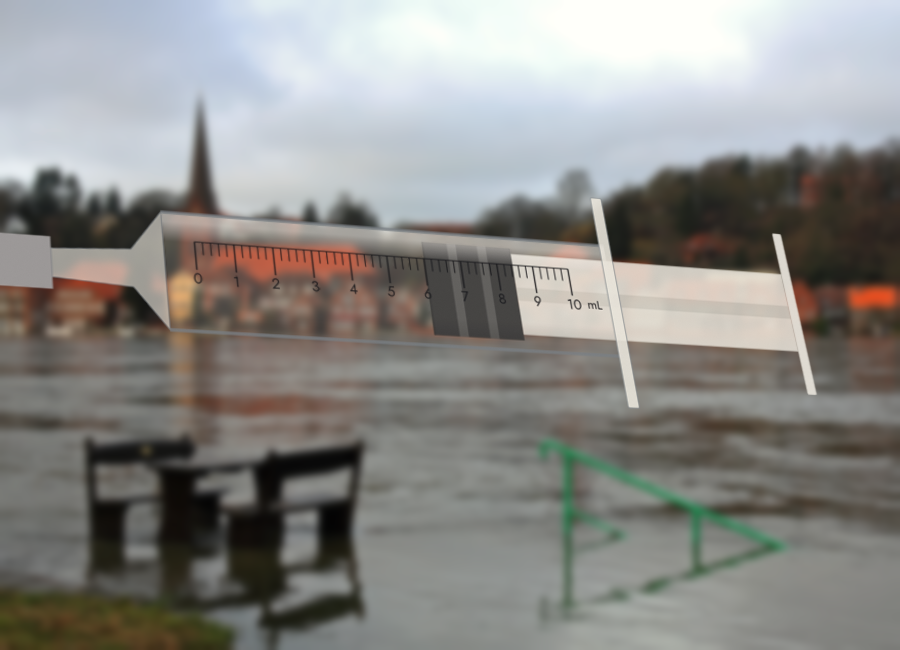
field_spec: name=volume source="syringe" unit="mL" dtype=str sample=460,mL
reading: 6,mL
